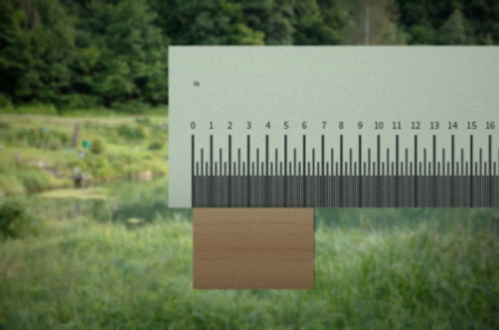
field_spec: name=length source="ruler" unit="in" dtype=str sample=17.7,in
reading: 6.5,in
